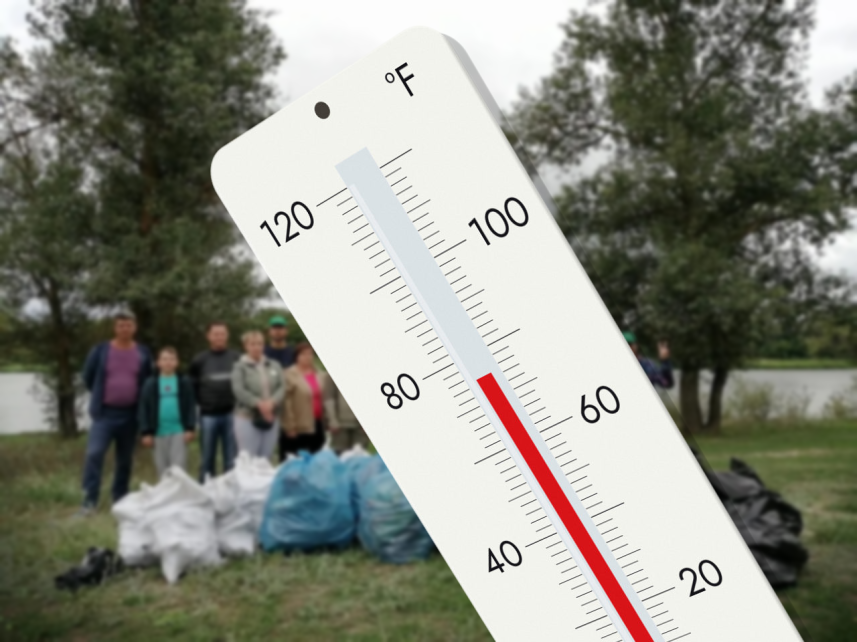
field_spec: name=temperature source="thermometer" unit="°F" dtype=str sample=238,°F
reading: 75,°F
